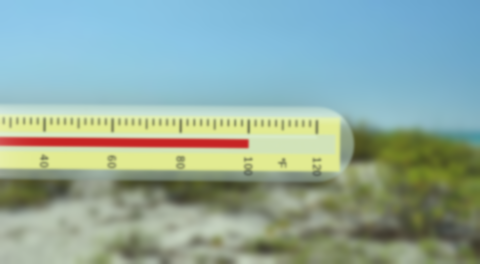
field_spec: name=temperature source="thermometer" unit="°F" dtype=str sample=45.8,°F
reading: 100,°F
